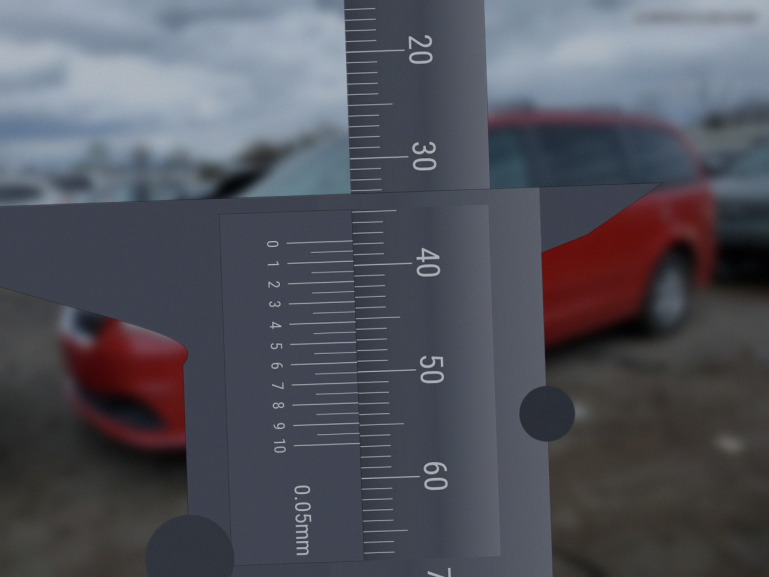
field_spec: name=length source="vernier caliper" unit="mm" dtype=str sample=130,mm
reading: 37.7,mm
